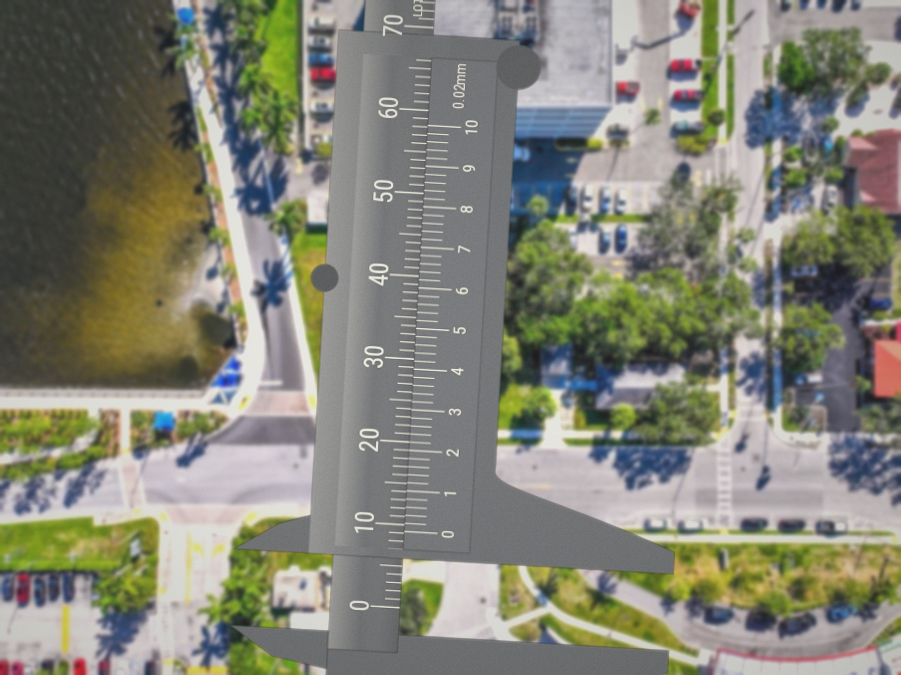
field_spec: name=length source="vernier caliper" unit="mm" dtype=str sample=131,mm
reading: 9.2,mm
